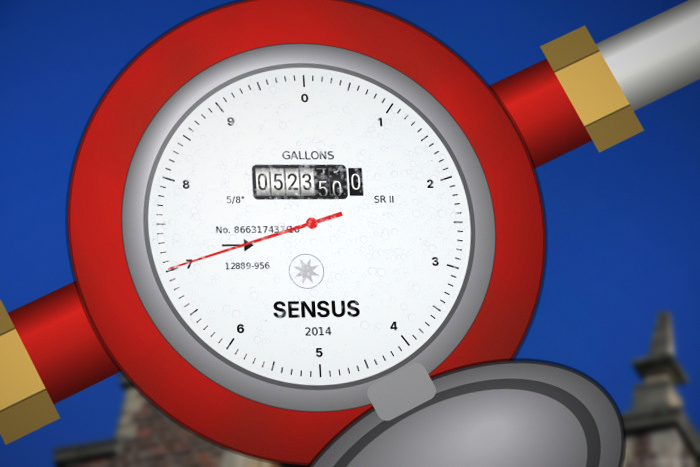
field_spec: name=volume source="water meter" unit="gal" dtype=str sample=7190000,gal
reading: 523497.0,gal
